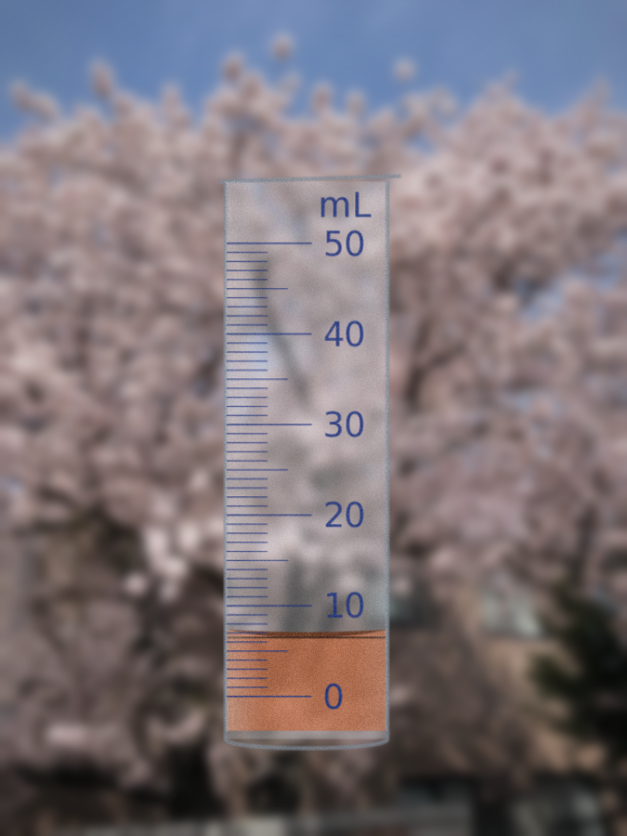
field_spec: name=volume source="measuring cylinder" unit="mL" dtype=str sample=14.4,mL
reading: 6.5,mL
